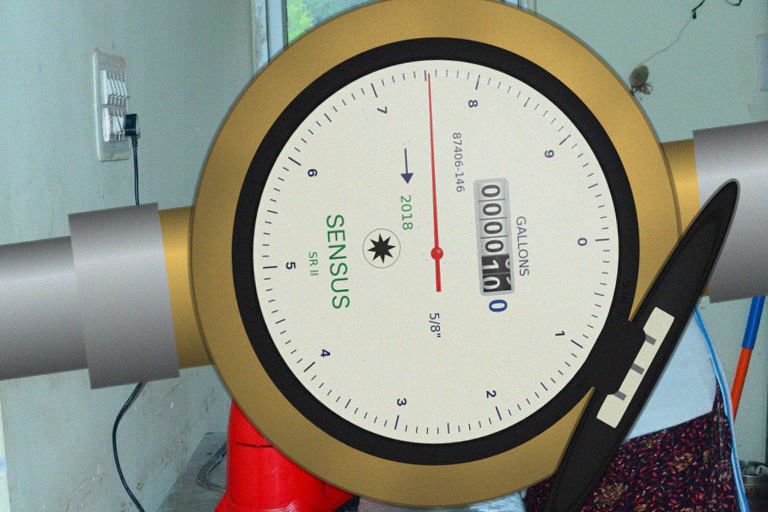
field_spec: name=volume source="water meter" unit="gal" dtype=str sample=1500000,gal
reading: 97.5,gal
